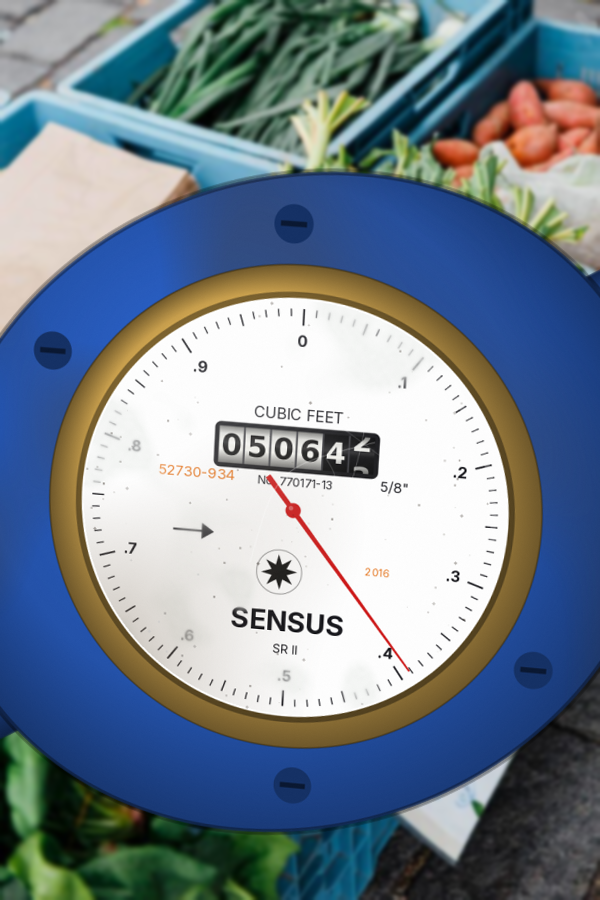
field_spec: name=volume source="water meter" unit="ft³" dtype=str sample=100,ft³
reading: 50642.39,ft³
